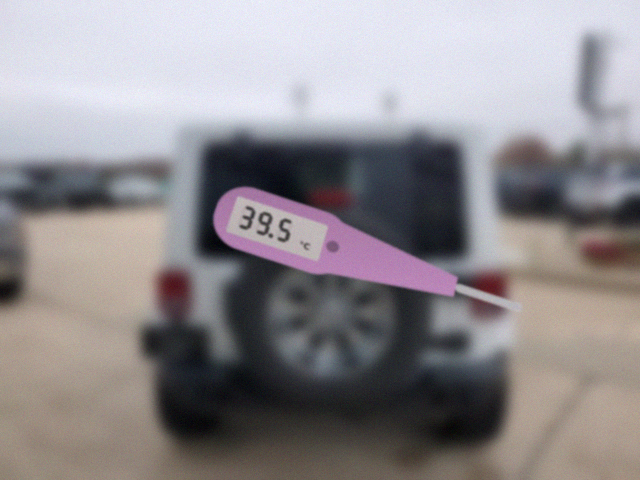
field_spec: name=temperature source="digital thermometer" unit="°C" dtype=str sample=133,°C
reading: 39.5,°C
